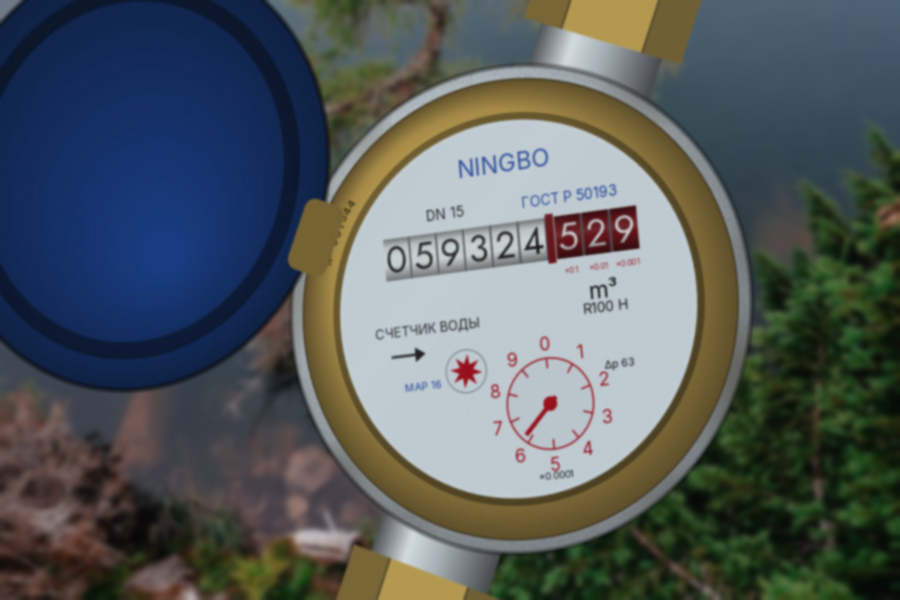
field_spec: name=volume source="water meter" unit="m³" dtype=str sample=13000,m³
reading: 59324.5296,m³
